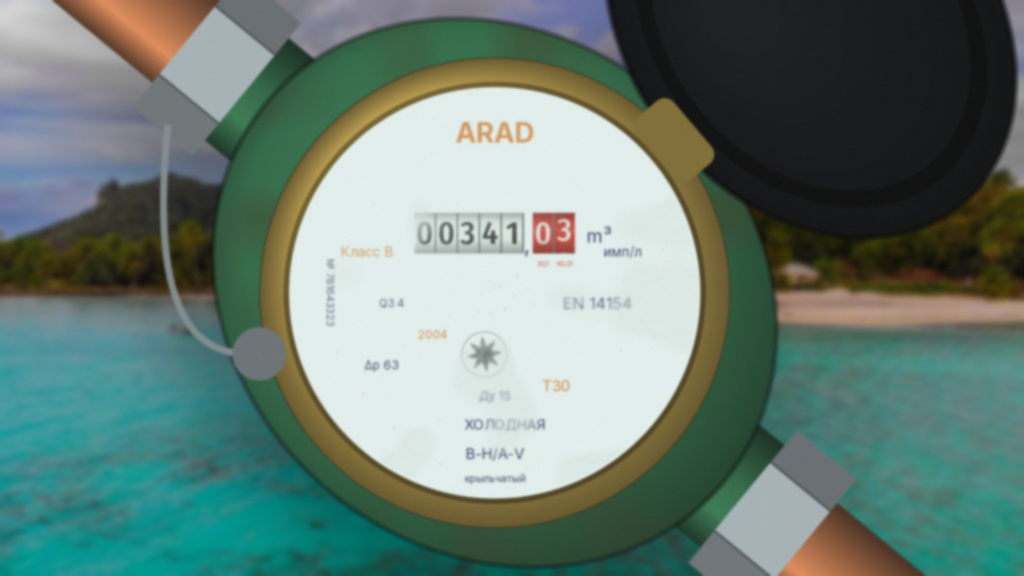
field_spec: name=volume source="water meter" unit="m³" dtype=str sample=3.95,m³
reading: 341.03,m³
